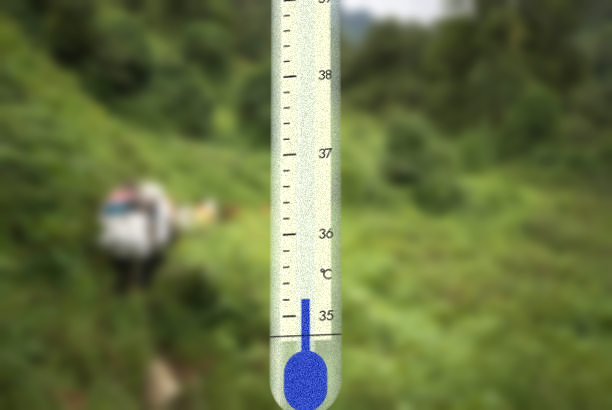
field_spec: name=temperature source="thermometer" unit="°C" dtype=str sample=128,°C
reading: 35.2,°C
